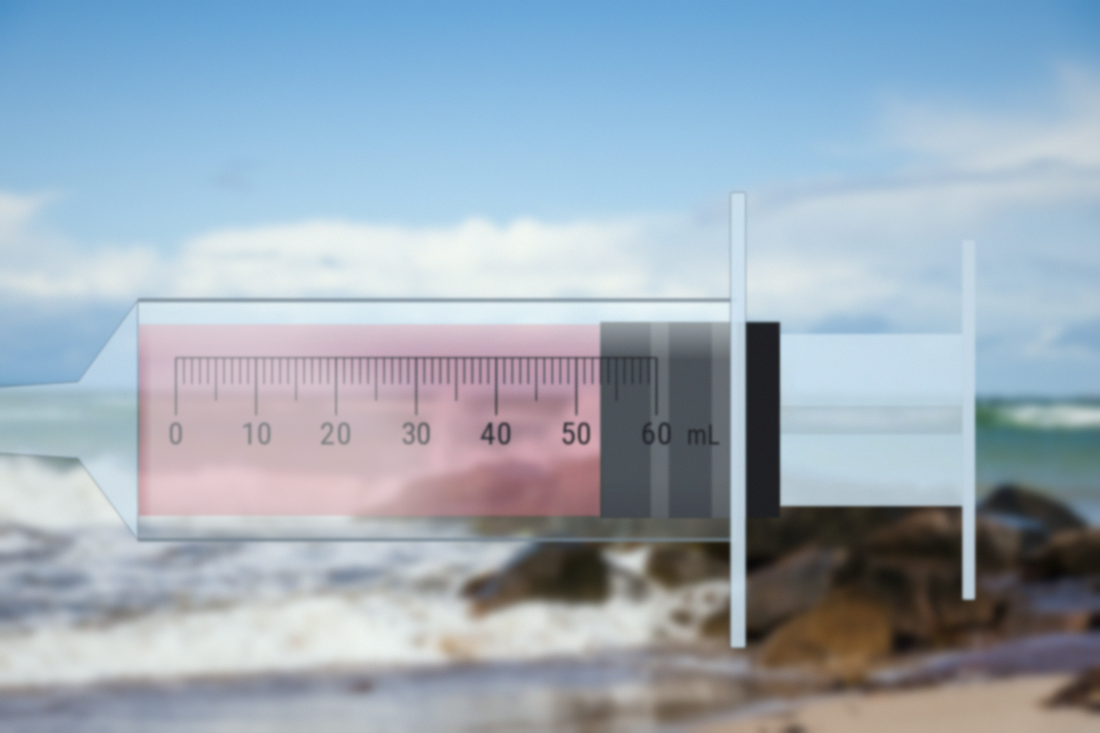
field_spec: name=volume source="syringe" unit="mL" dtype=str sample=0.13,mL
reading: 53,mL
